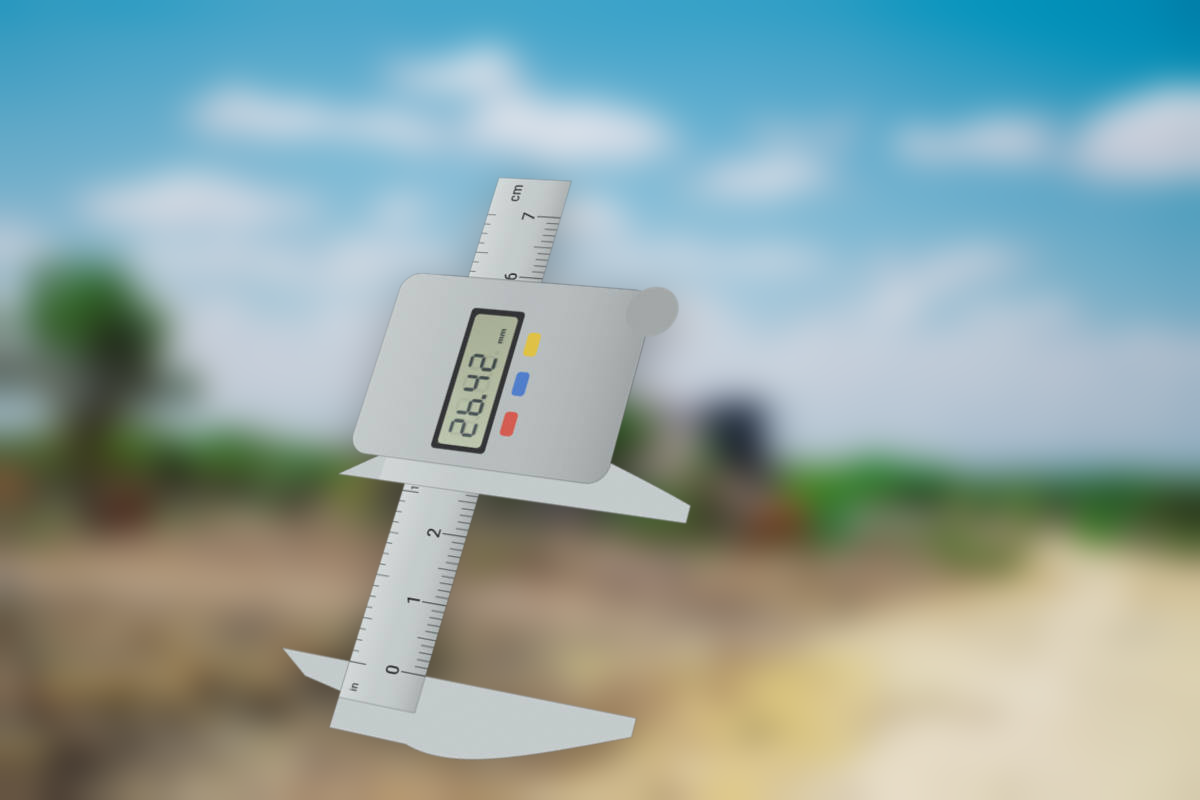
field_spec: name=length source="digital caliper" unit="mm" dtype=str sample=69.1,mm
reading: 26.42,mm
